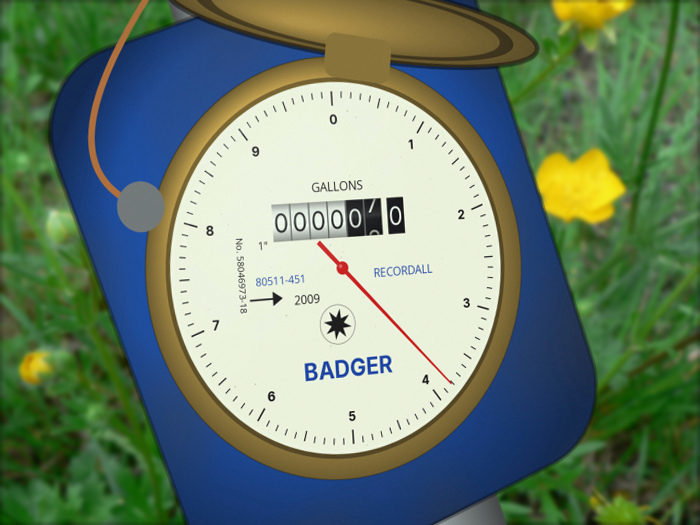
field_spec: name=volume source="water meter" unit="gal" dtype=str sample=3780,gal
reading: 73.8,gal
